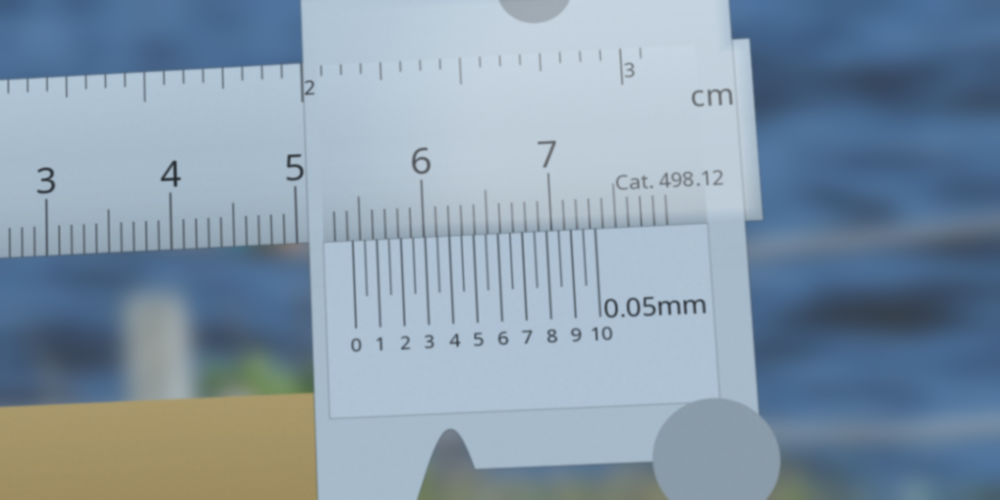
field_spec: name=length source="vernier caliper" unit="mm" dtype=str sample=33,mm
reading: 54.4,mm
